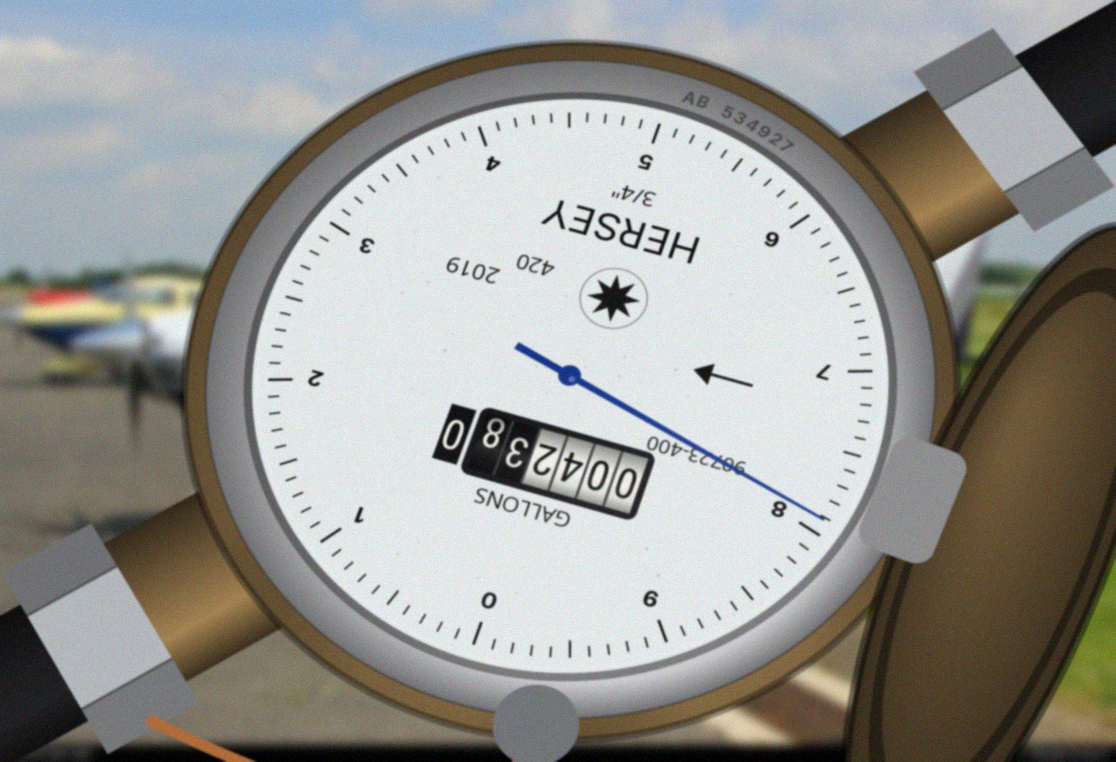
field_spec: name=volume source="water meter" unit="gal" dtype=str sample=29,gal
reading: 42377.9,gal
